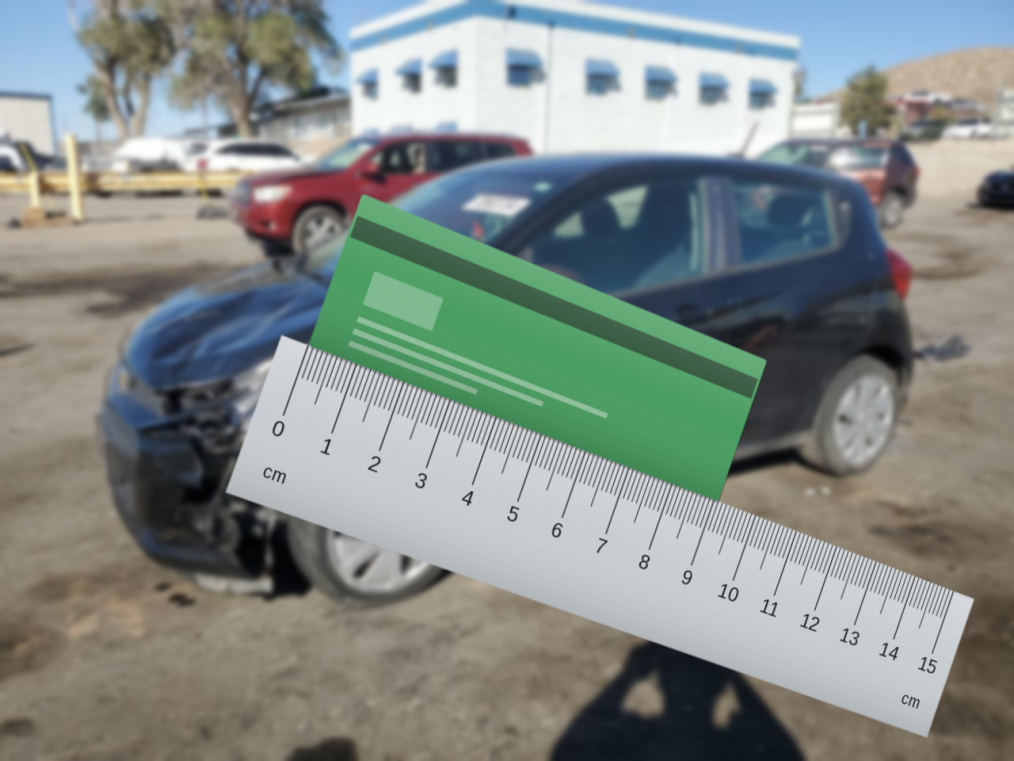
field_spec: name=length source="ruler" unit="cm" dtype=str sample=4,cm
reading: 9.1,cm
